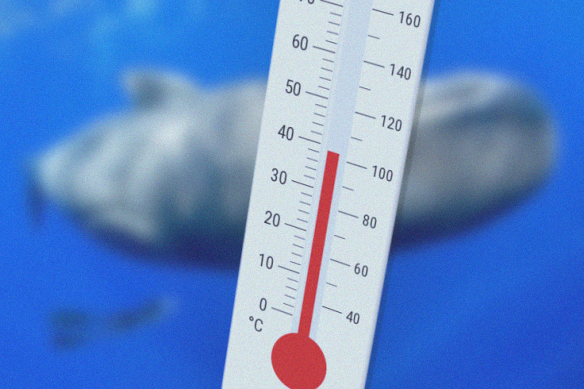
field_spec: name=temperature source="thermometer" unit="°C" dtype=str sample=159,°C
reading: 39,°C
